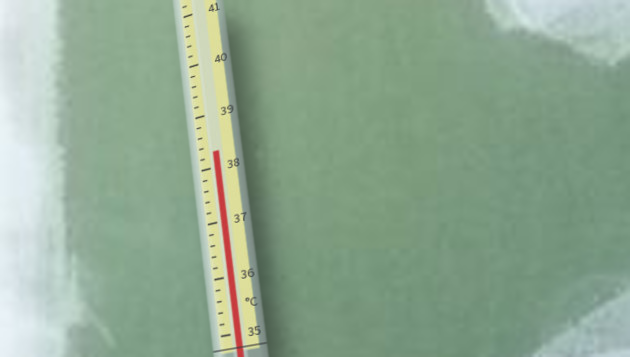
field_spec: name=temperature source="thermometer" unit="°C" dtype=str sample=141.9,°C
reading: 38.3,°C
